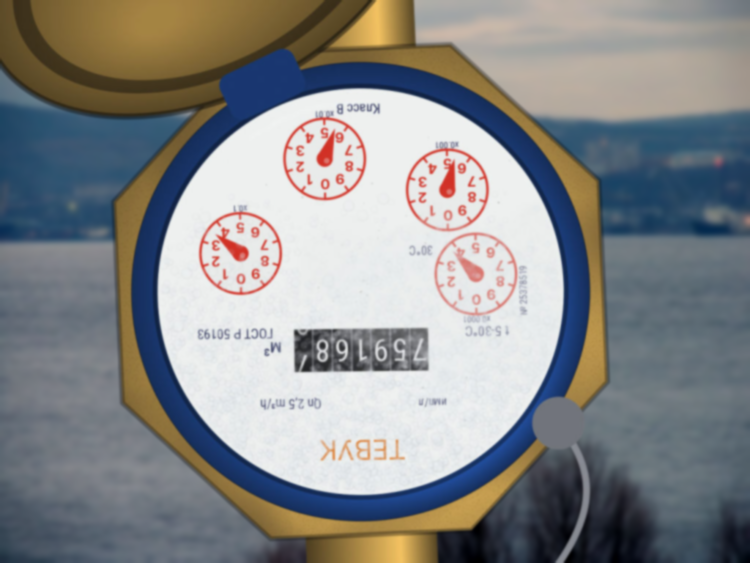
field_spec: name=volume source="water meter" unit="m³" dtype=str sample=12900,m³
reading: 7591687.3553,m³
